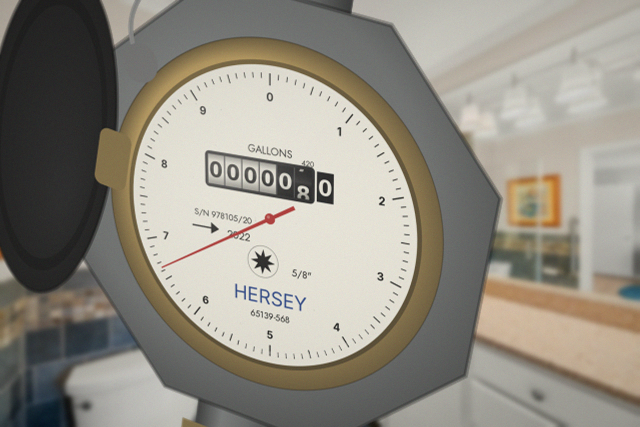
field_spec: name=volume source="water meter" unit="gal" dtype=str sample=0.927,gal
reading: 76.6,gal
